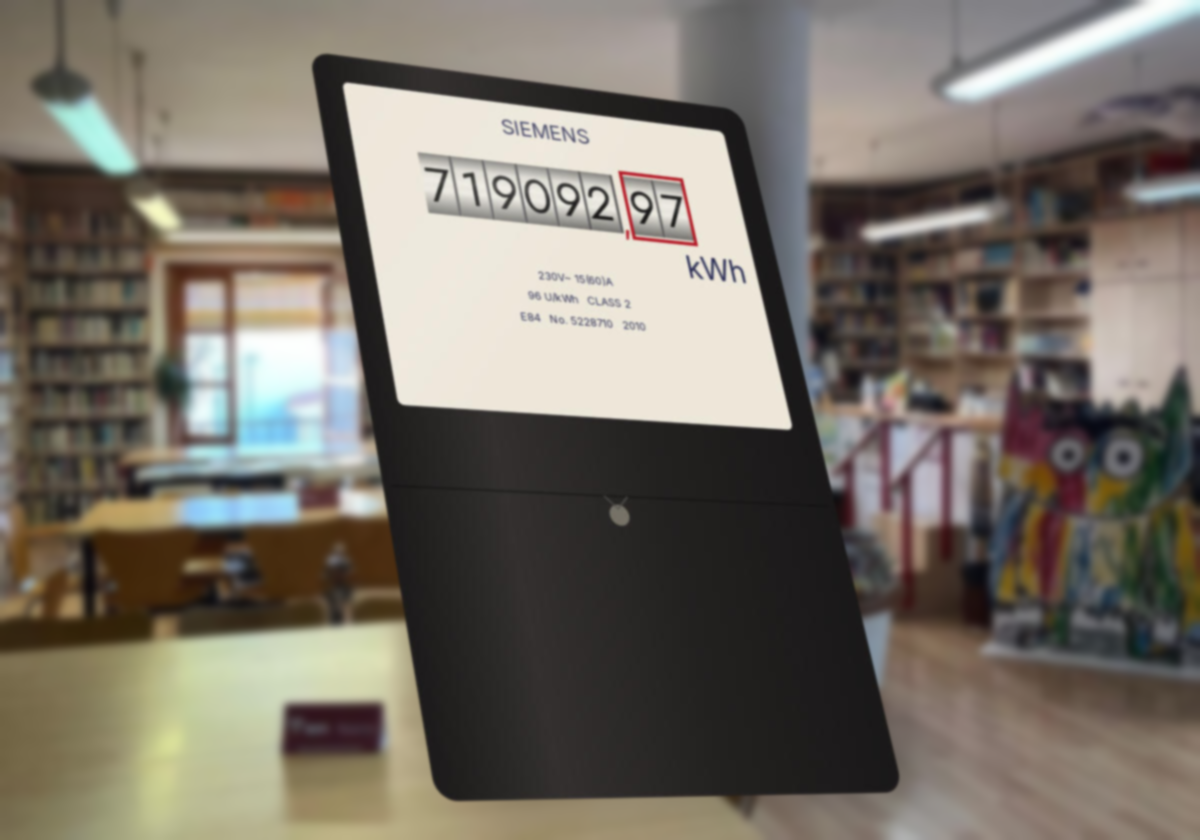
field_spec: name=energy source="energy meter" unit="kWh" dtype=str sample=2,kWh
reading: 719092.97,kWh
